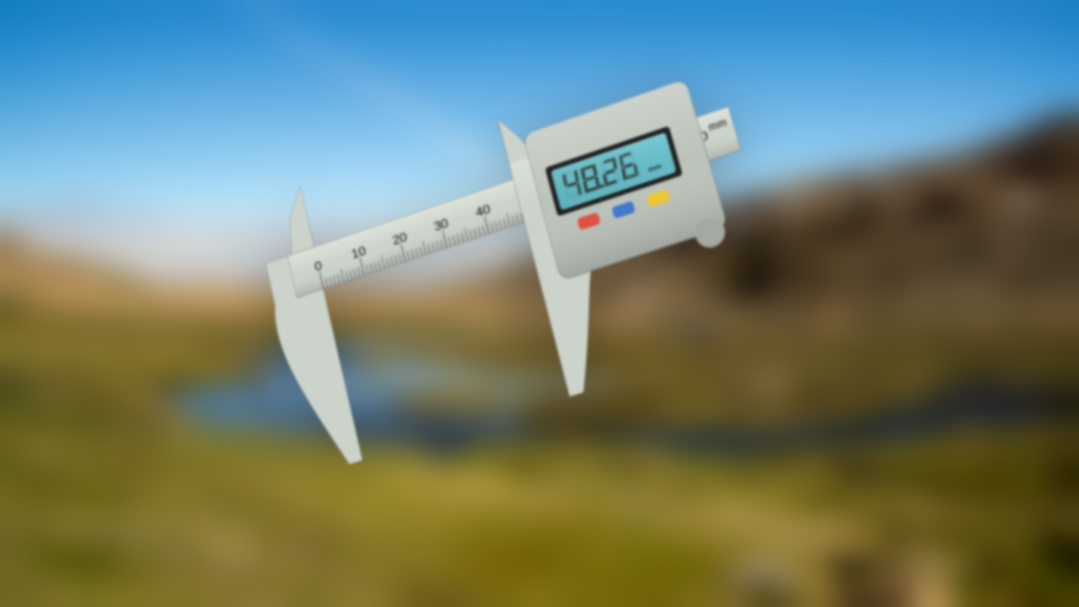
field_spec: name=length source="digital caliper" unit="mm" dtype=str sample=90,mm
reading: 48.26,mm
